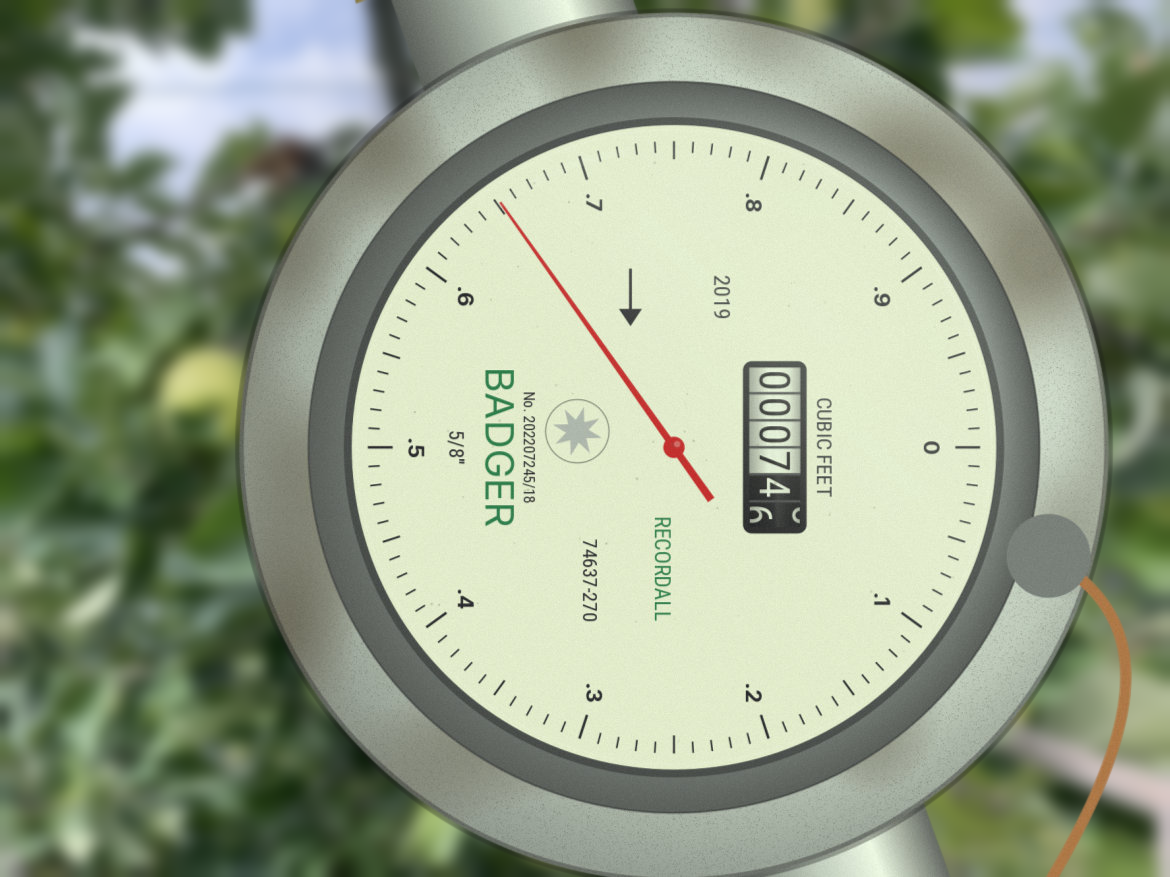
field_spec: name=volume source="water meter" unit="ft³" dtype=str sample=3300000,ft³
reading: 745.65,ft³
